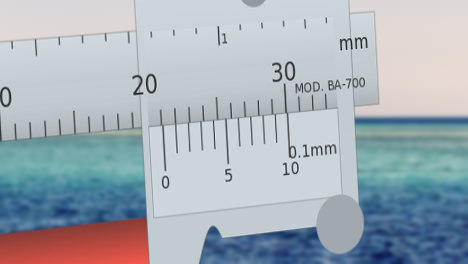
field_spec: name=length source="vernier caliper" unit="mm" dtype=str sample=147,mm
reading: 21.1,mm
